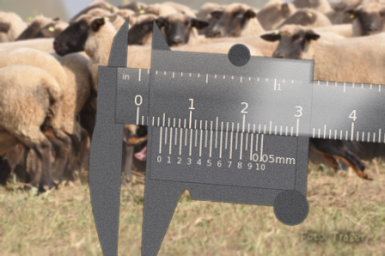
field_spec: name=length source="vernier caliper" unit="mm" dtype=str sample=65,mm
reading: 4.6,mm
